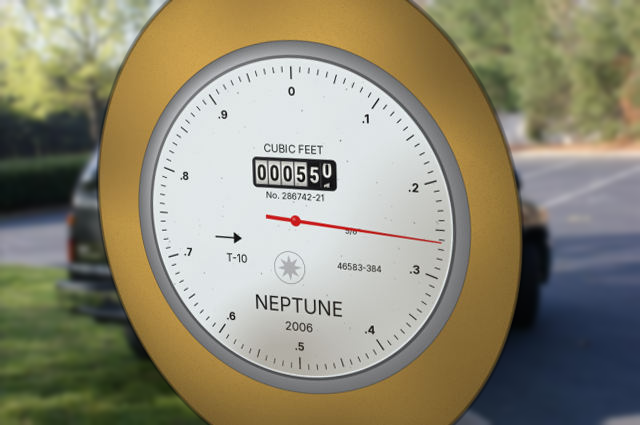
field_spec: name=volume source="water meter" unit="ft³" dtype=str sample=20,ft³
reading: 550.26,ft³
